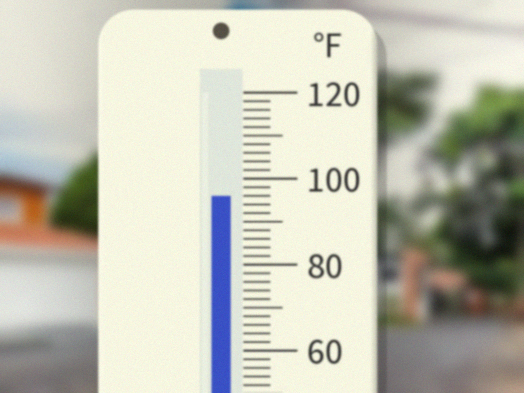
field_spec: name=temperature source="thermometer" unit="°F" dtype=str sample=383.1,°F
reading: 96,°F
